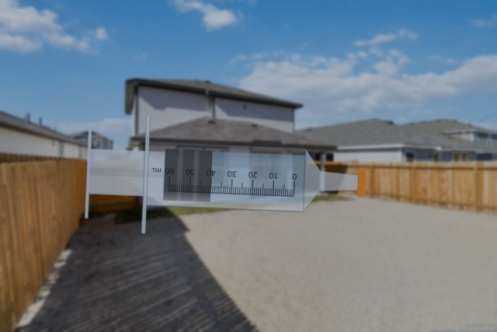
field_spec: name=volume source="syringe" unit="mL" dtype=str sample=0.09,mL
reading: 40,mL
